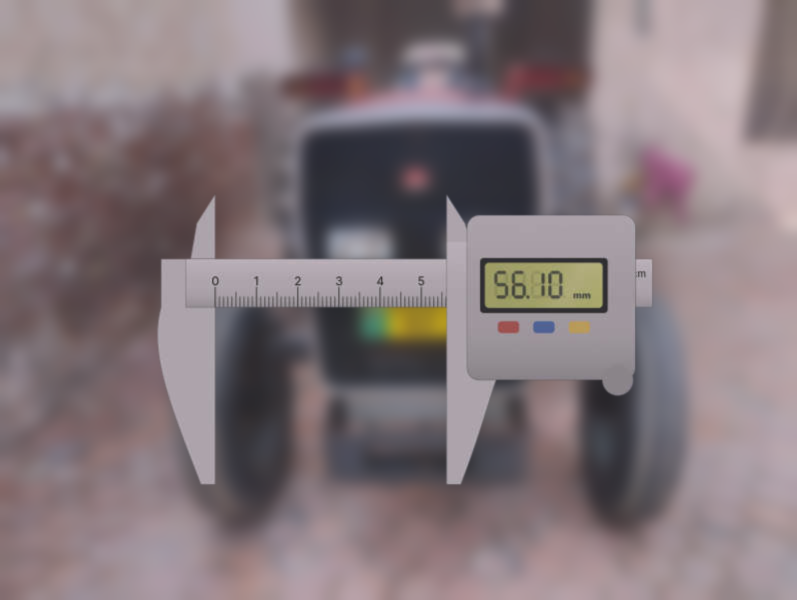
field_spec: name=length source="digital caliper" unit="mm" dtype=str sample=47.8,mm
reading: 56.10,mm
